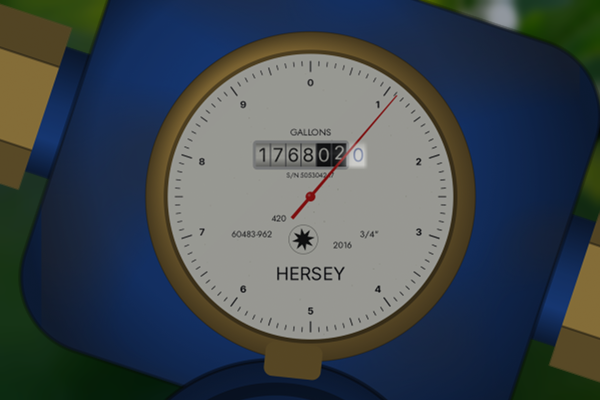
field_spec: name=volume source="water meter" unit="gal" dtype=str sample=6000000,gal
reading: 1768021.1,gal
